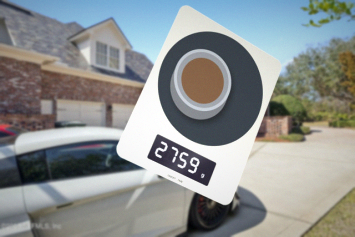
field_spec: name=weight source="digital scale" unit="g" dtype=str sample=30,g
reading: 2759,g
